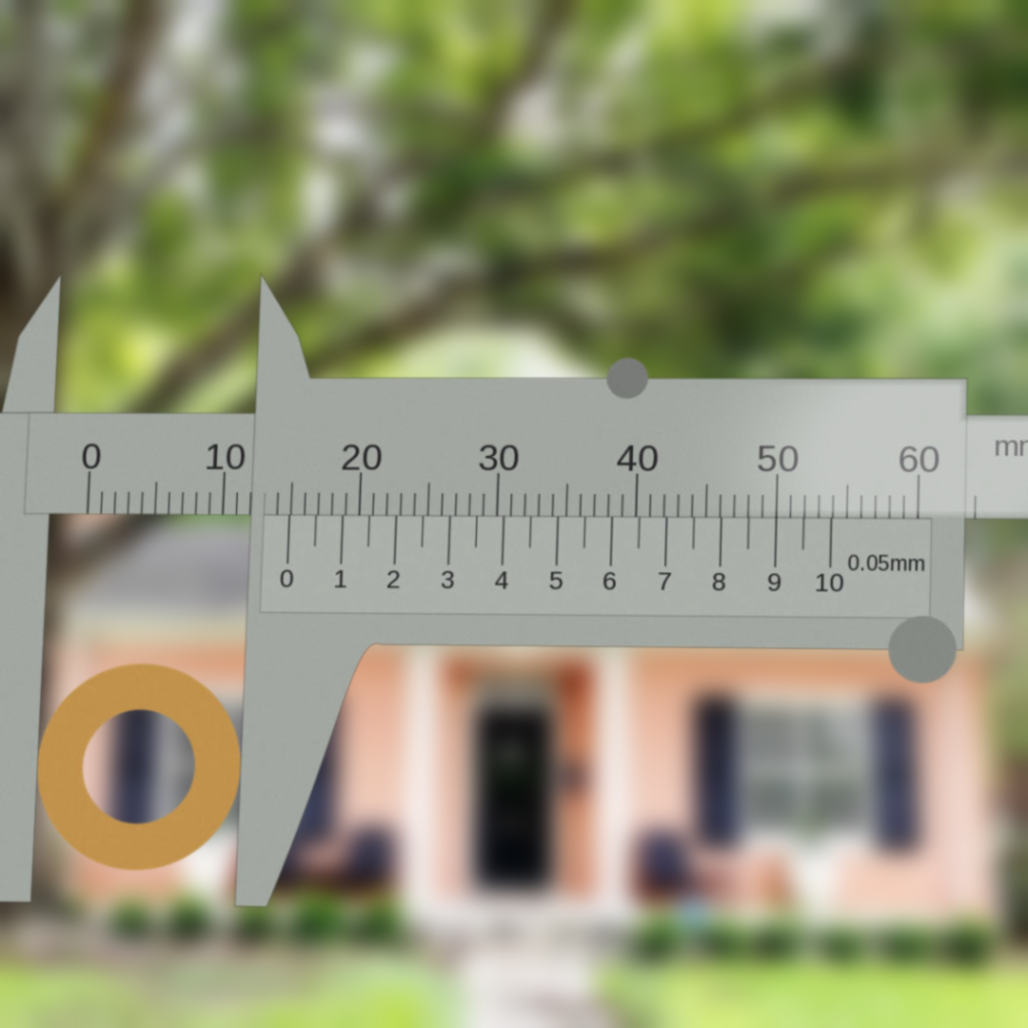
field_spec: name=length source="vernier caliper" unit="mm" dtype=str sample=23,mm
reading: 14.9,mm
